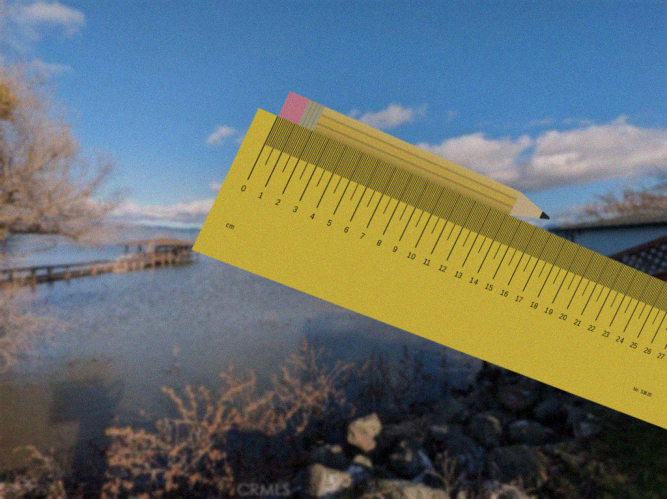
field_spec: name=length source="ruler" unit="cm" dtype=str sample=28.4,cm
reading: 16.5,cm
